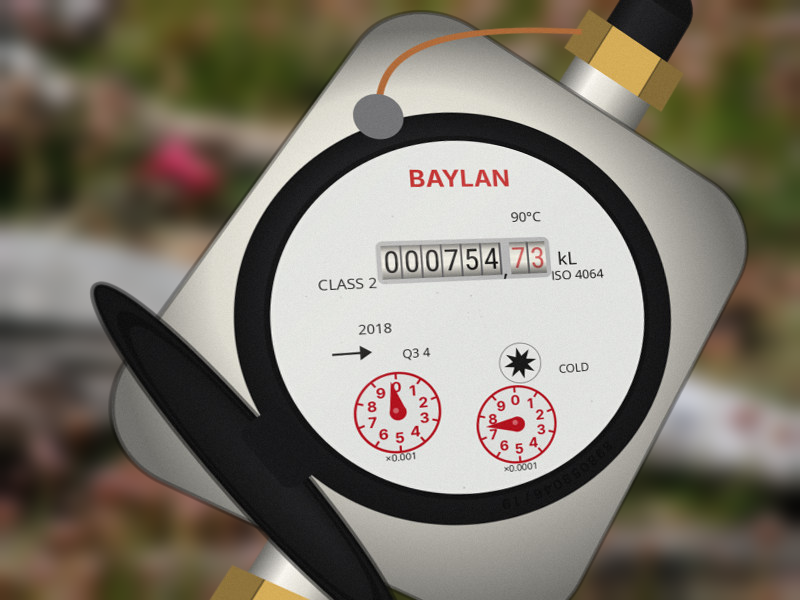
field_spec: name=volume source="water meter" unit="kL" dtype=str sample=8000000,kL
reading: 754.7297,kL
